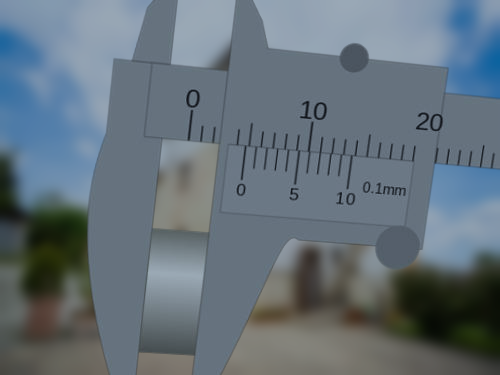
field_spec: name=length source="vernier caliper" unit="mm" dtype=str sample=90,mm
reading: 4.7,mm
